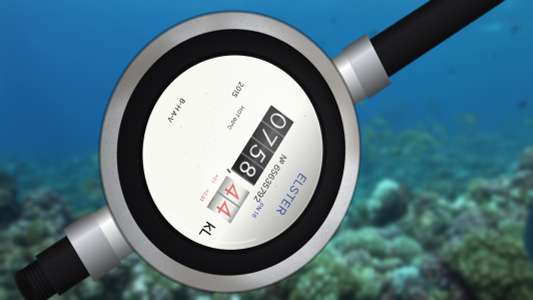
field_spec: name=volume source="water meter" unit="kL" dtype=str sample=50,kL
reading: 758.44,kL
